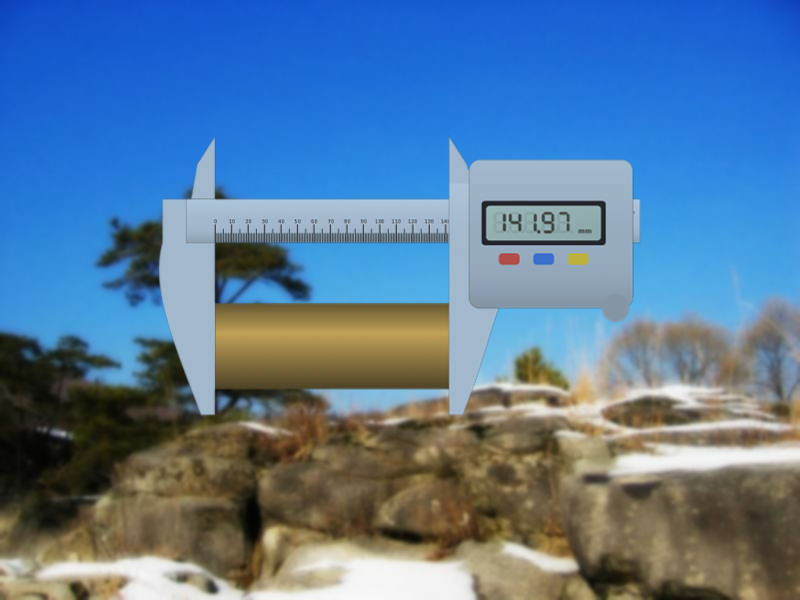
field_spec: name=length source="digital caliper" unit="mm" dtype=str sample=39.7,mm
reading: 141.97,mm
